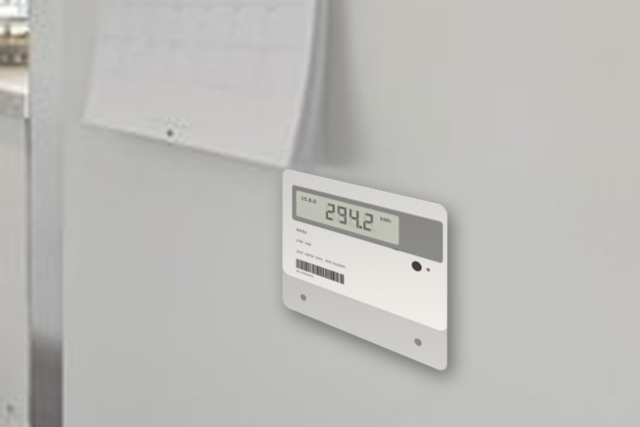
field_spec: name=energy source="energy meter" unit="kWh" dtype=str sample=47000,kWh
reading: 294.2,kWh
